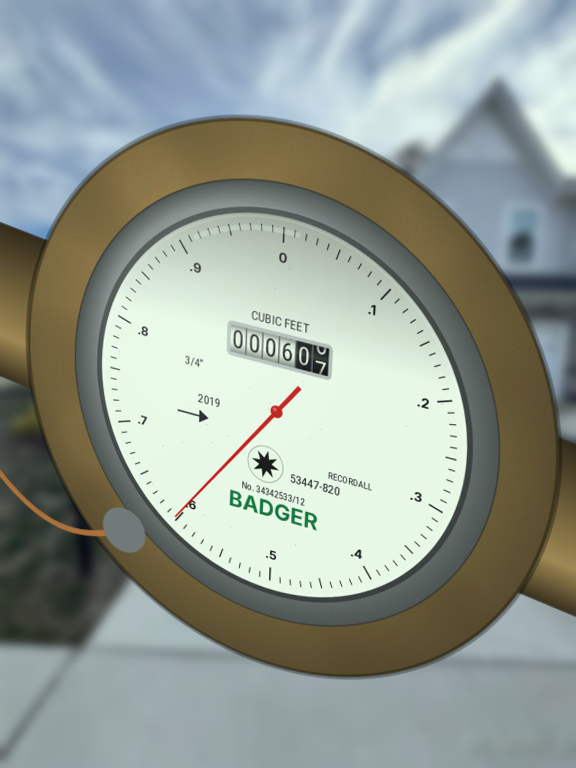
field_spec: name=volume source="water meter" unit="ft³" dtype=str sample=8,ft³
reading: 606.60,ft³
